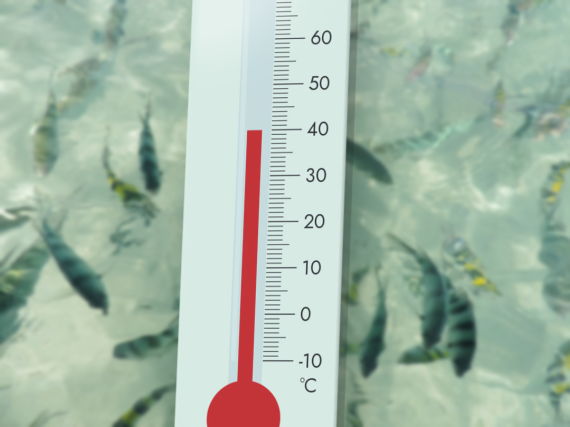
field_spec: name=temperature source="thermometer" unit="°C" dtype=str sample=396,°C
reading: 40,°C
